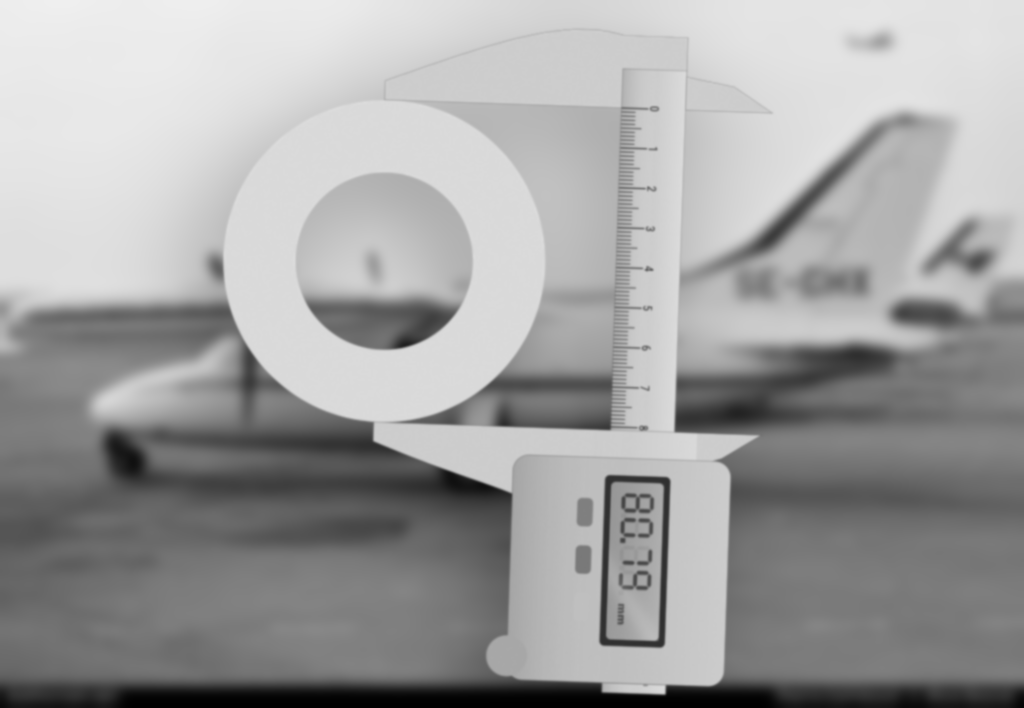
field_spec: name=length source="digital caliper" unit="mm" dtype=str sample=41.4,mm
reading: 80.79,mm
